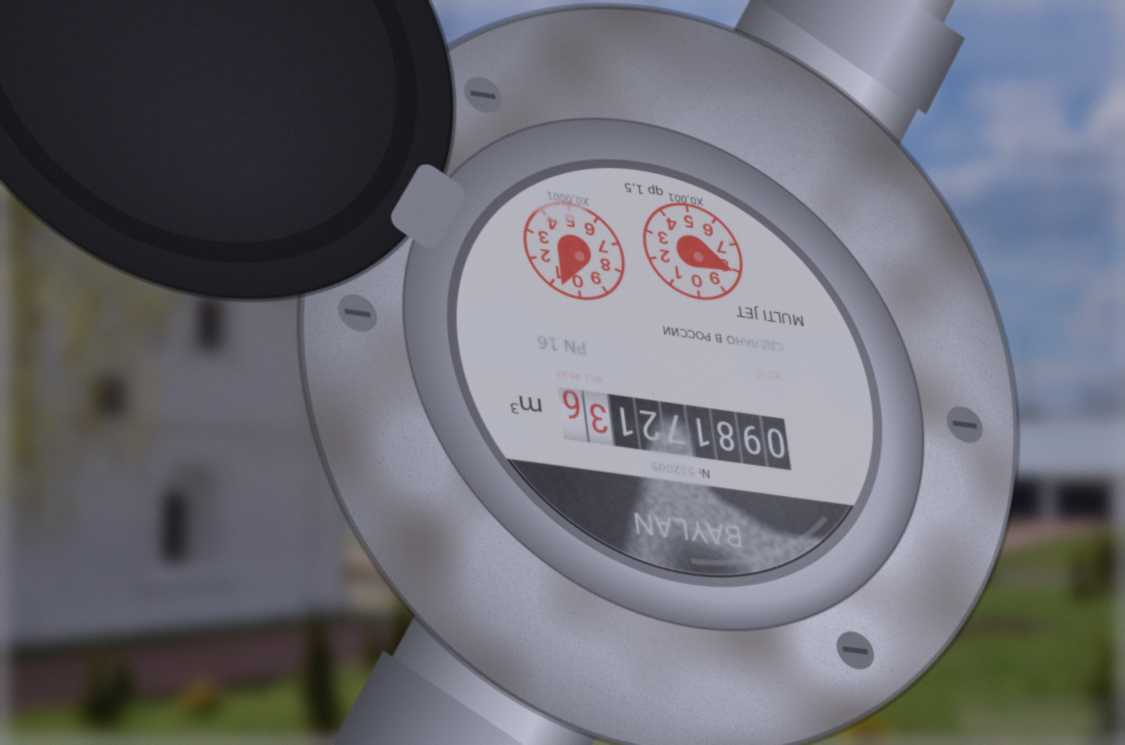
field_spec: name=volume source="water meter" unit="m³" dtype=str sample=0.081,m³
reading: 981721.3580,m³
